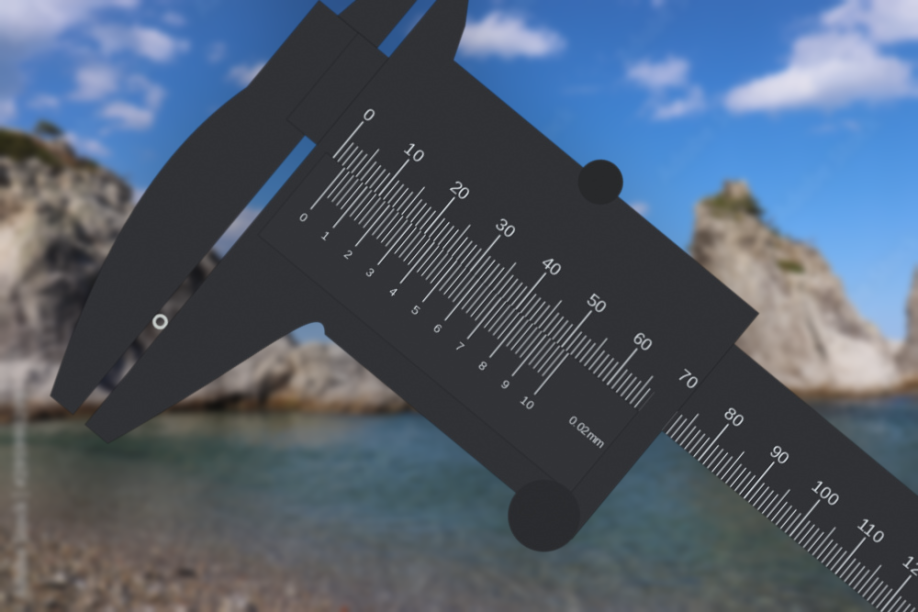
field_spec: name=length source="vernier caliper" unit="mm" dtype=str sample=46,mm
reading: 2.6,mm
